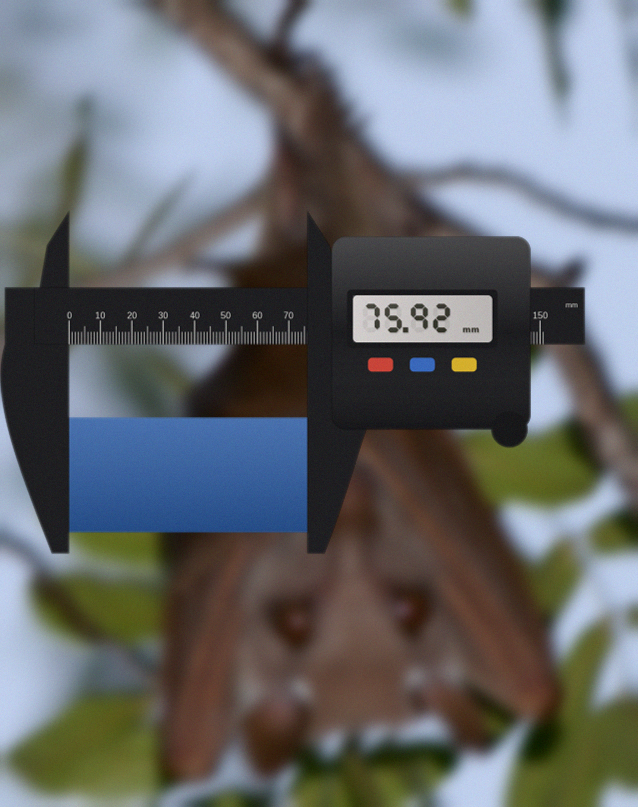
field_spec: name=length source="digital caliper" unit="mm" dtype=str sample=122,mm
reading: 75.92,mm
